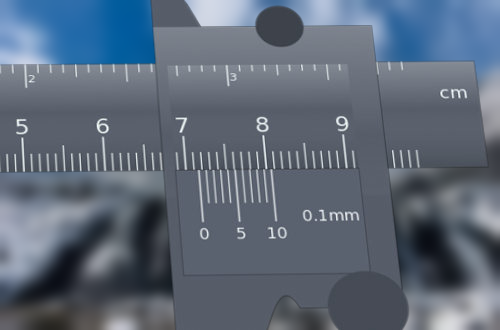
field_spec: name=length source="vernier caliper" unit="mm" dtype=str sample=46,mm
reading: 71.6,mm
